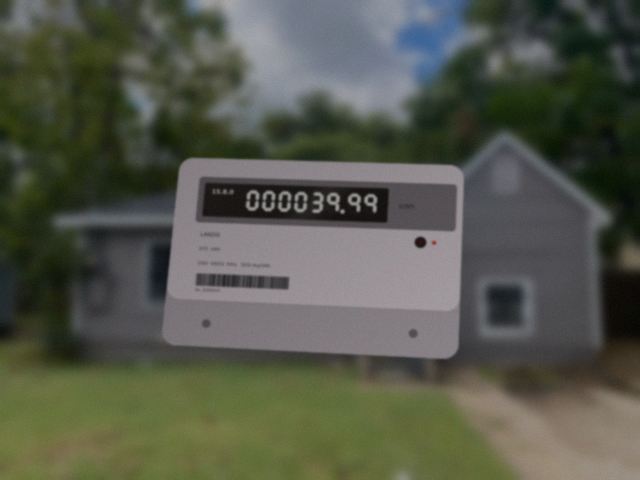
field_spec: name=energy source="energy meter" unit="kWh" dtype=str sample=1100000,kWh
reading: 39.99,kWh
